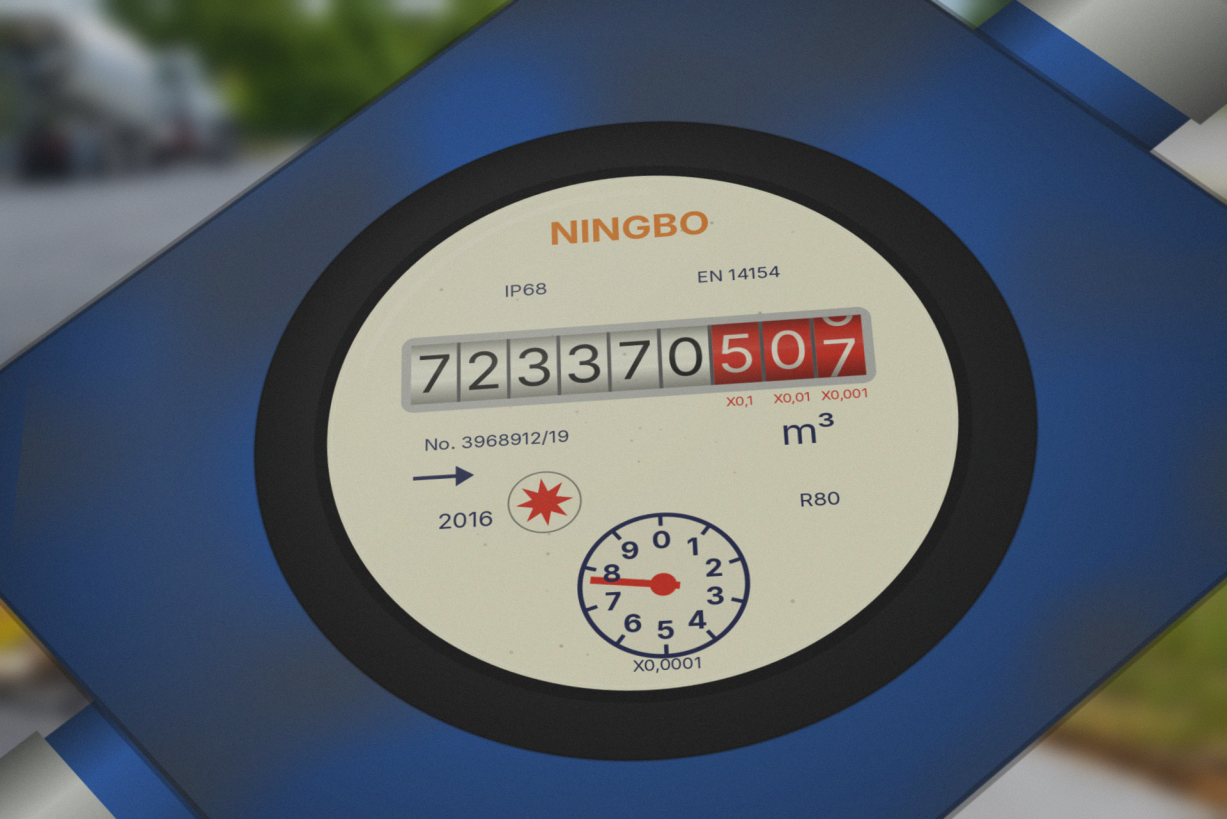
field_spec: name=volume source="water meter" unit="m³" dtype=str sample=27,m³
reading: 723370.5067,m³
